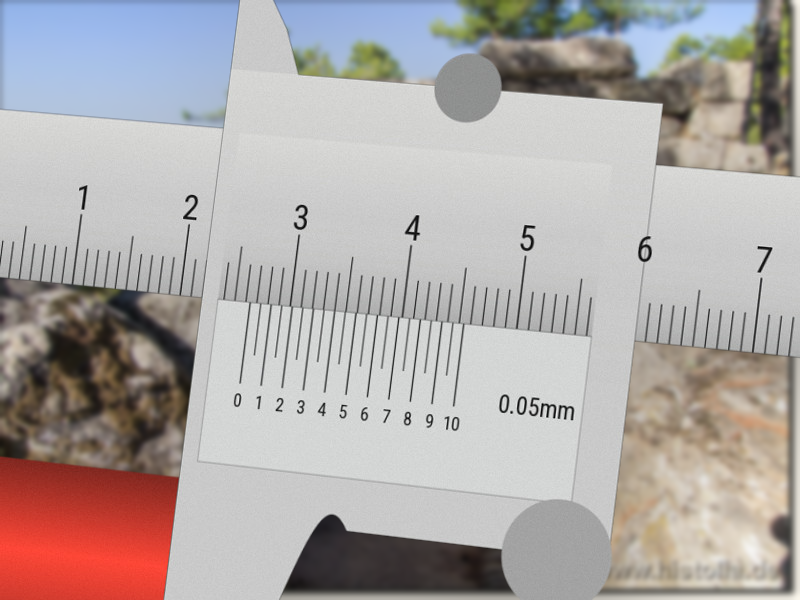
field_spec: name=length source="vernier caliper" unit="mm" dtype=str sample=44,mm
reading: 26.4,mm
